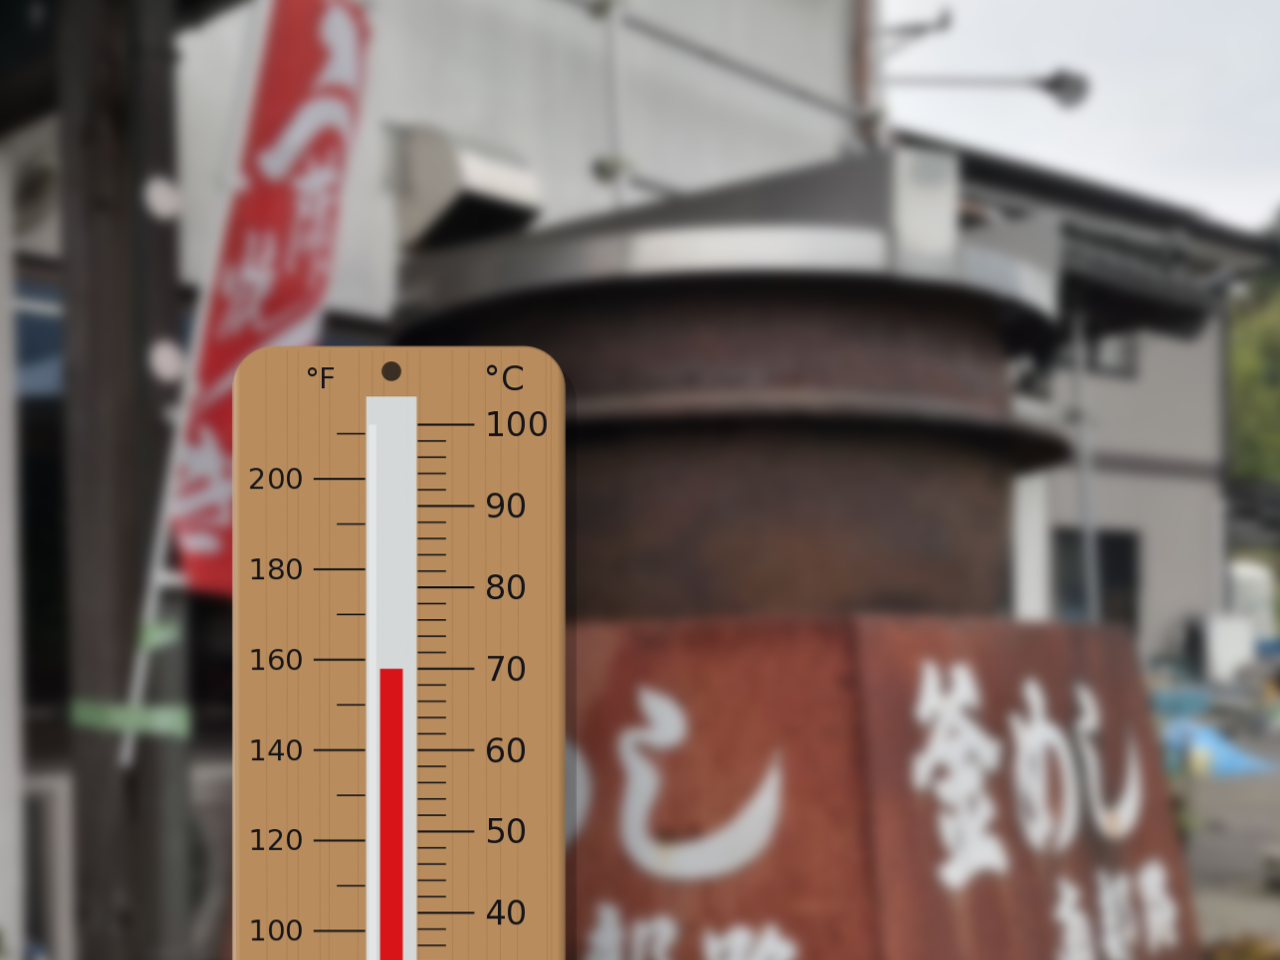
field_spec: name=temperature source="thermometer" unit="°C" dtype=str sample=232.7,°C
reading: 70,°C
